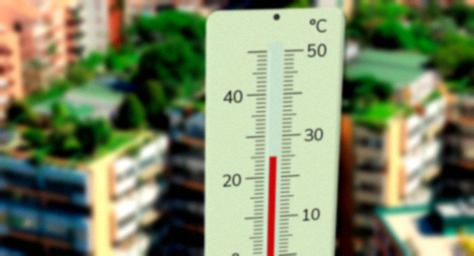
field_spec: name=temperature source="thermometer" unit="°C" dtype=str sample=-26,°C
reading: 25,°C
